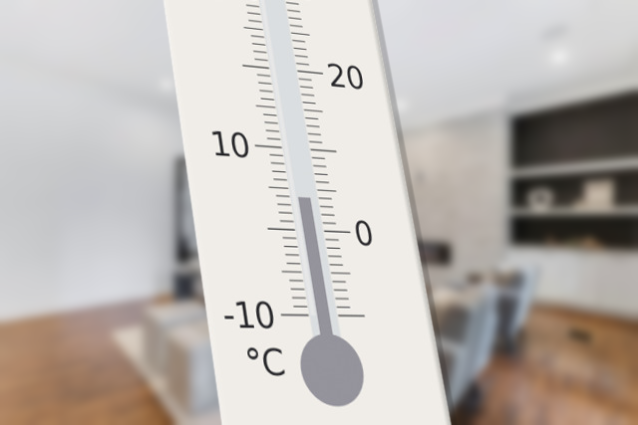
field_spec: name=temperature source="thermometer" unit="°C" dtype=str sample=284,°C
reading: 4,°C
